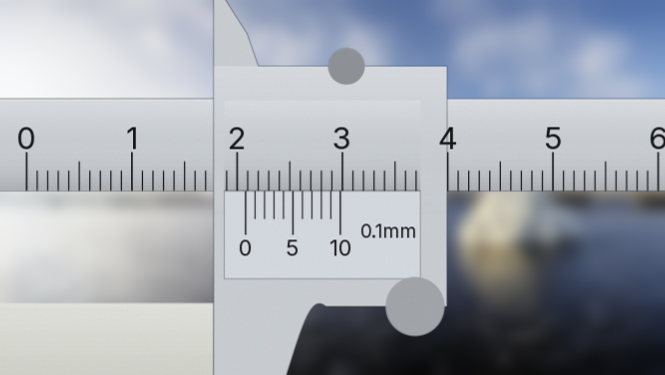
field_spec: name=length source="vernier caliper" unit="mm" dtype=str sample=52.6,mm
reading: 20.8,mm
